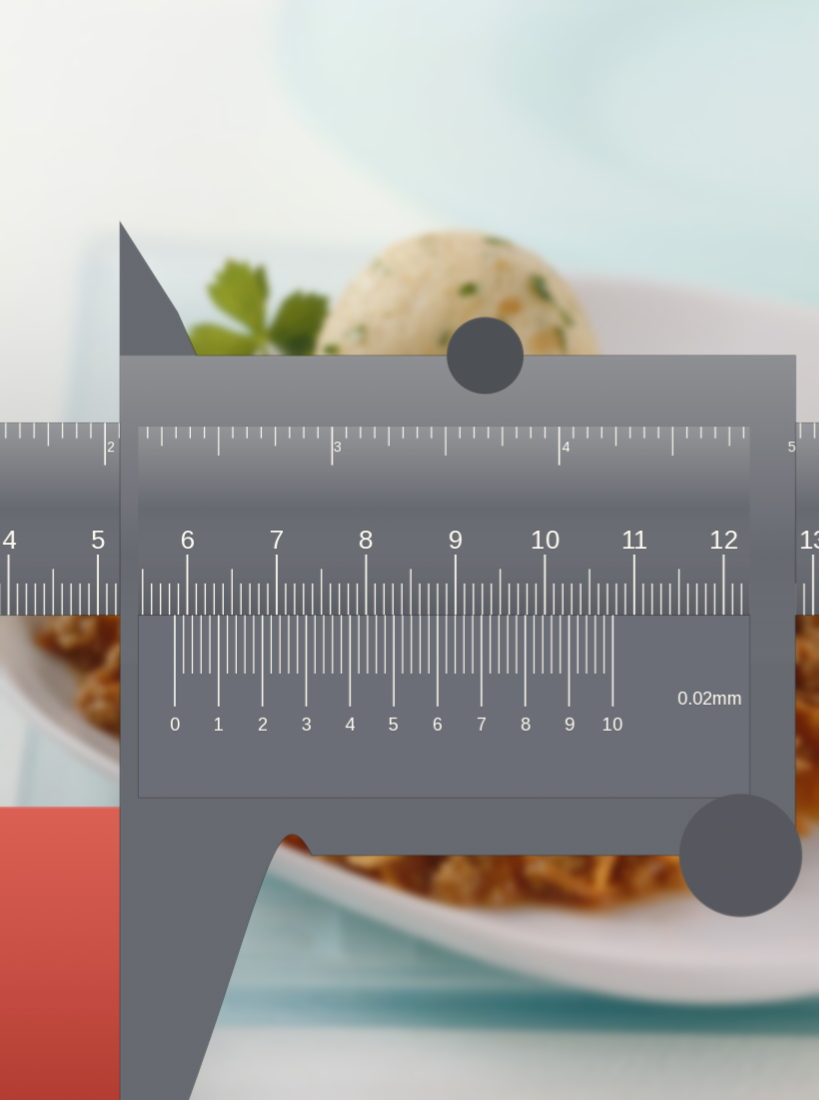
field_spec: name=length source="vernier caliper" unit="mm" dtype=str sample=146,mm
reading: 58.6,mm
